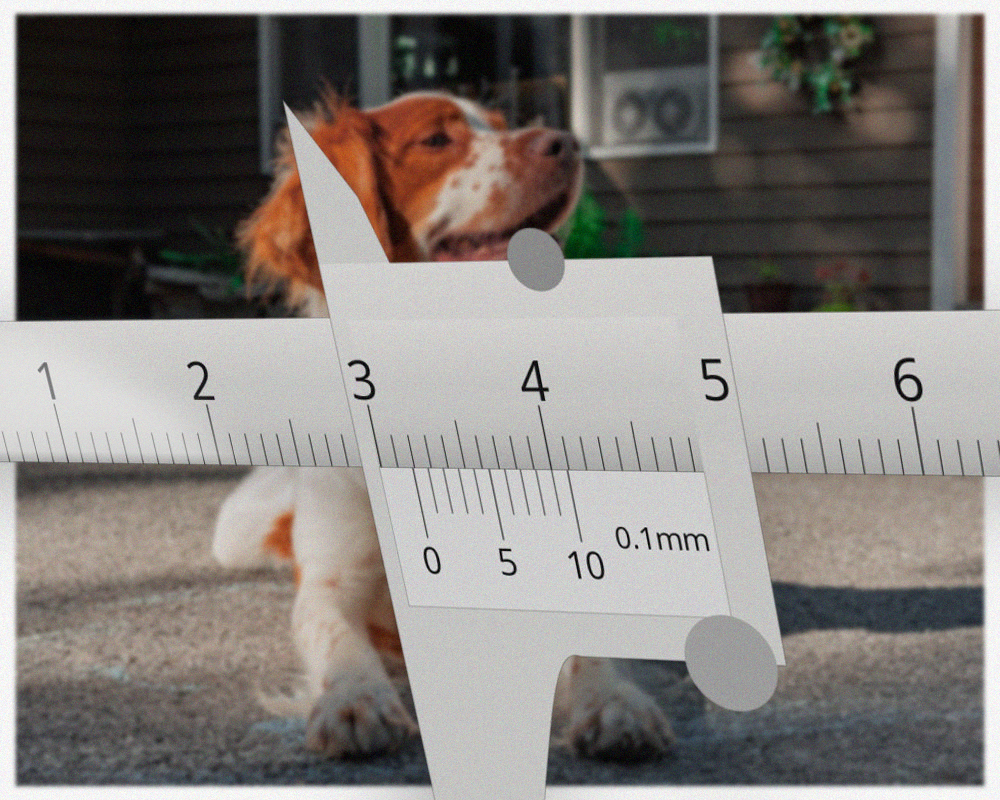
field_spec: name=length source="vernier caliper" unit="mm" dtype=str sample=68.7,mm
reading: 31.9,mm
